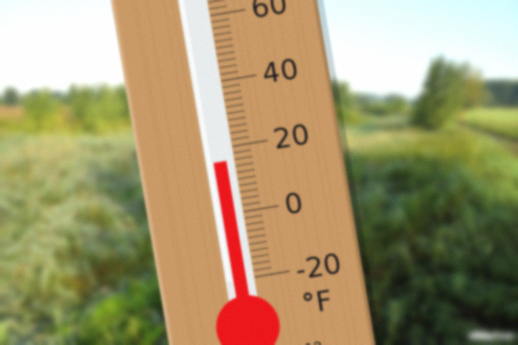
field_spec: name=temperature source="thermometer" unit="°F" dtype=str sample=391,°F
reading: 16,°F
